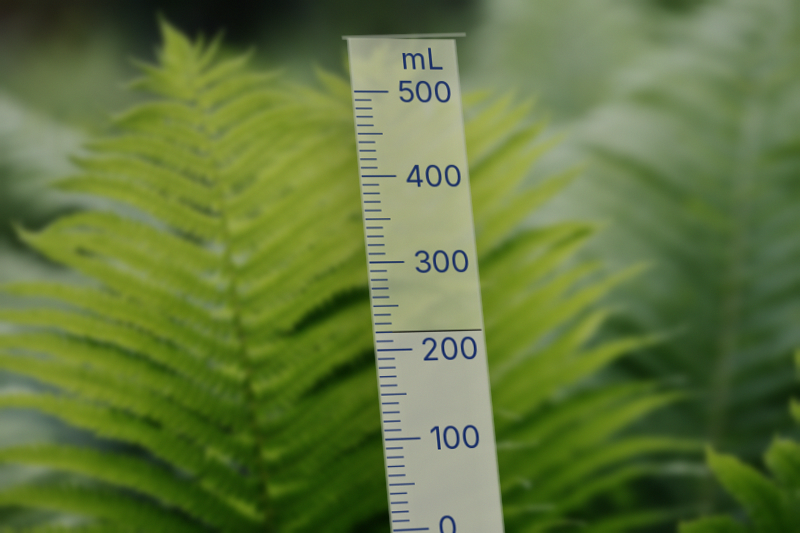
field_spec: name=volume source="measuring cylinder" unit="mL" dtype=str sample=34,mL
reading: 220,mL
